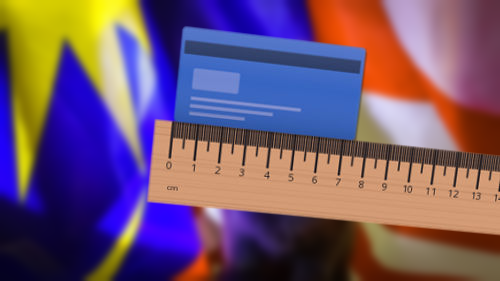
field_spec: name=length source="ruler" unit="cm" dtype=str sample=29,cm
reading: 7.5,cm
